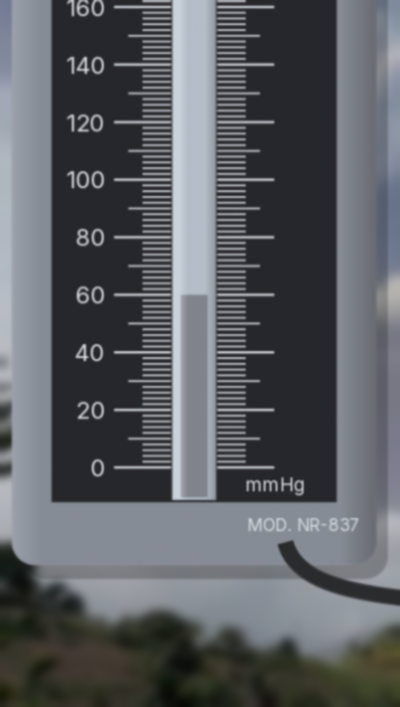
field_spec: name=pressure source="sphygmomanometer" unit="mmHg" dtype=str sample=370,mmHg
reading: 60,mmHg
